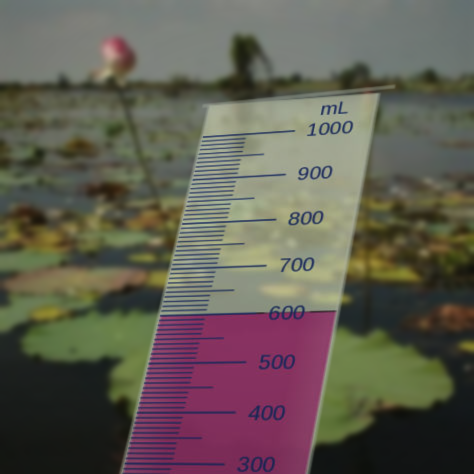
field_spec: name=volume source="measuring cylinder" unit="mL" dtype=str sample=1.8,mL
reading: 600,mL
